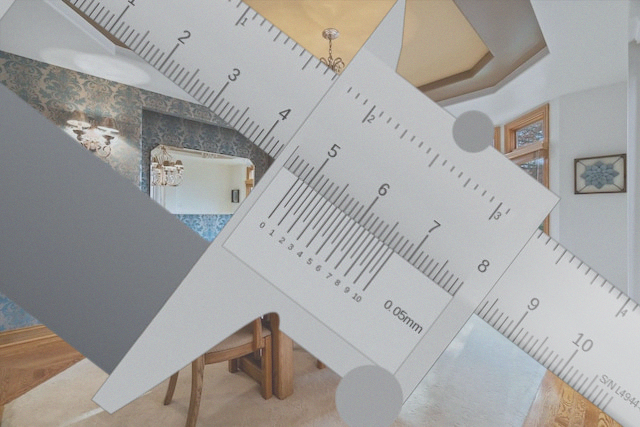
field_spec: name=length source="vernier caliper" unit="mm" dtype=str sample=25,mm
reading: 48.2,mm
